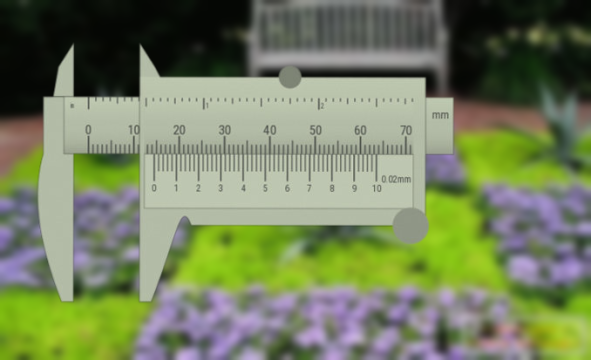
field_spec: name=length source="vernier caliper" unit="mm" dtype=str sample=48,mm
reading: 14.5,mm
